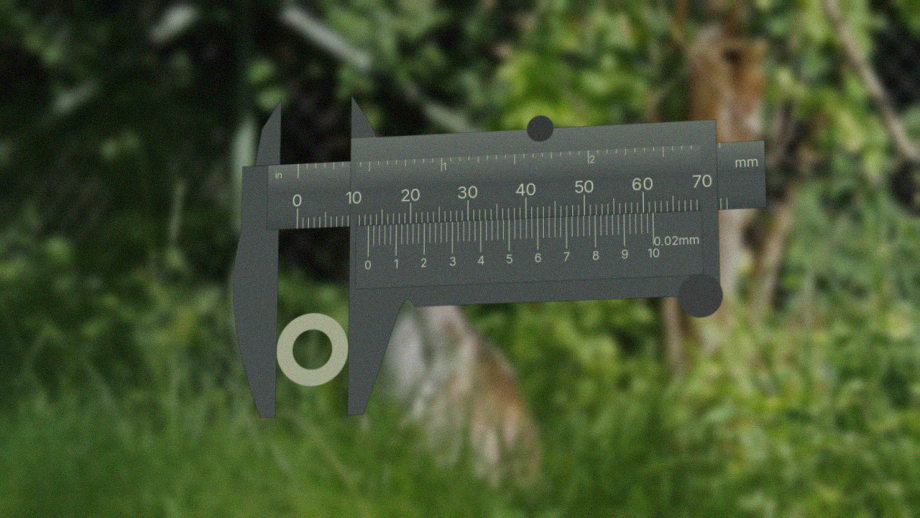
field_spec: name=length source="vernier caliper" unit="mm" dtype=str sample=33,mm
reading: 12.6,mm
